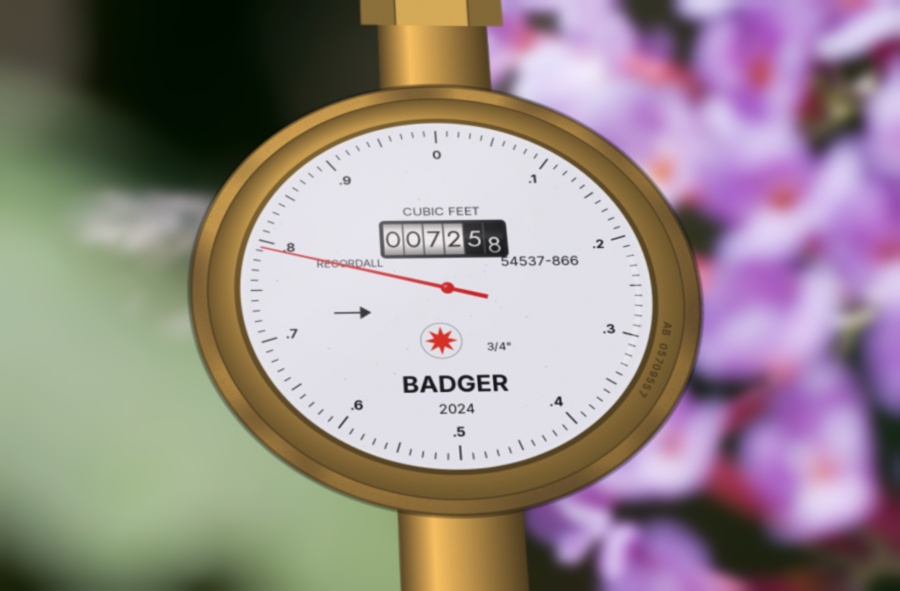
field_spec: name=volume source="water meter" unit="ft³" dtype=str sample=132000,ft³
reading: 7257.79,ft³
